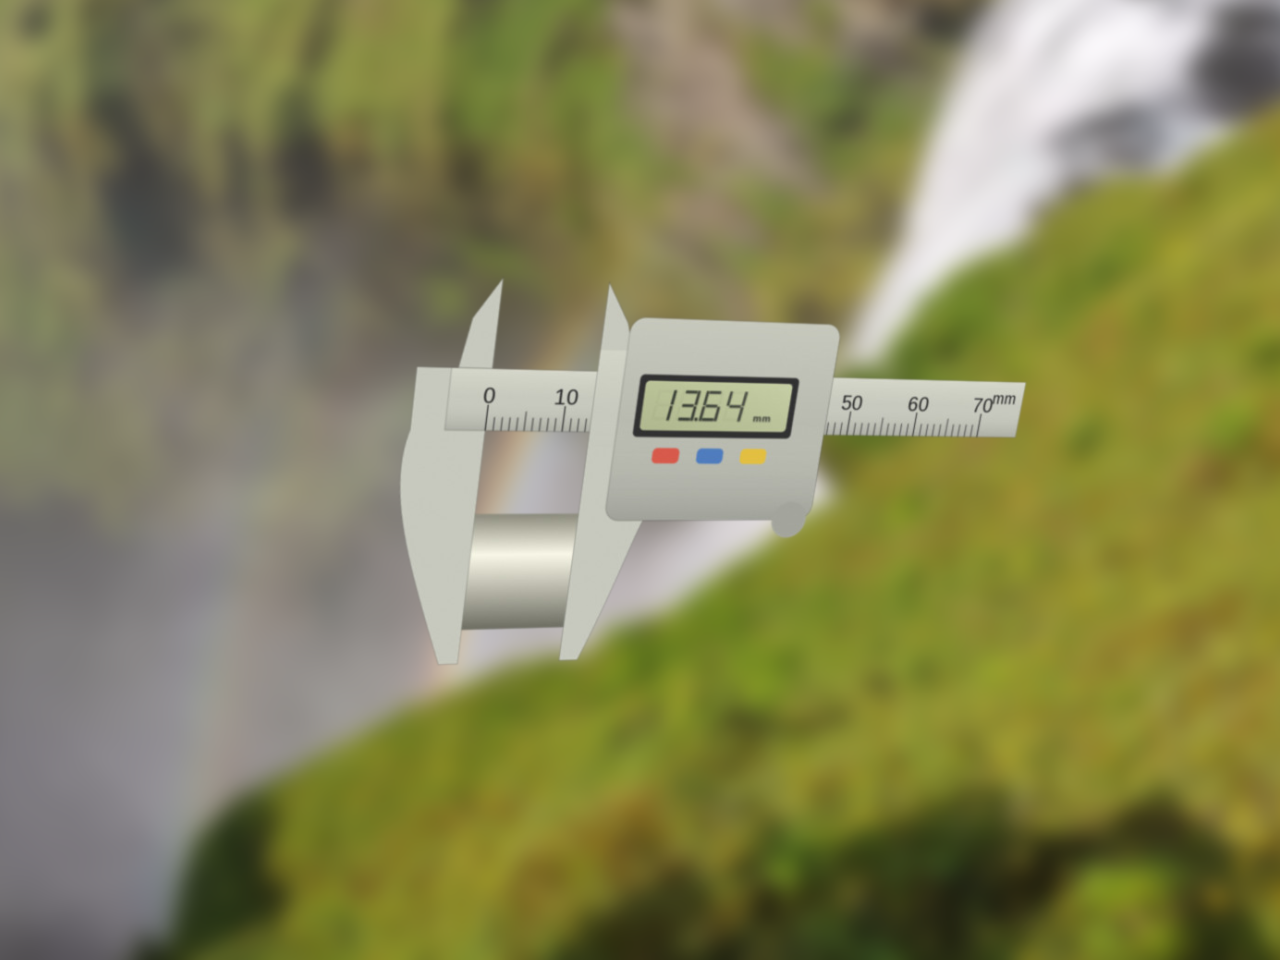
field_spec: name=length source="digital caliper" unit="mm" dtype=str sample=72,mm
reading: 13.64,mm
